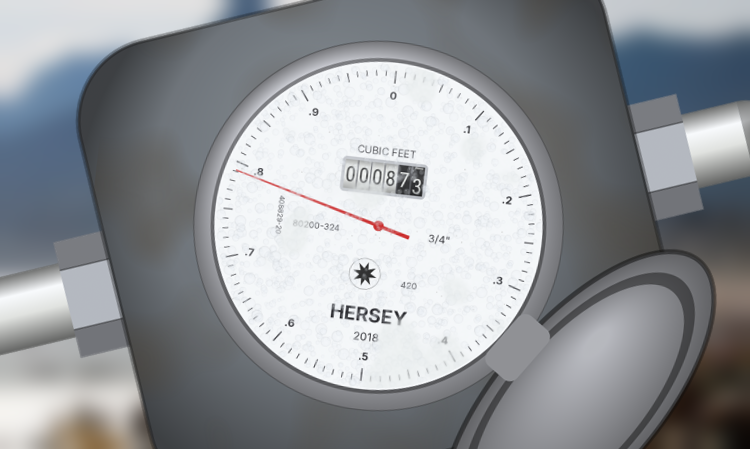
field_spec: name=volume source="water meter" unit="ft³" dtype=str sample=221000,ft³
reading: 872.79,ft³
